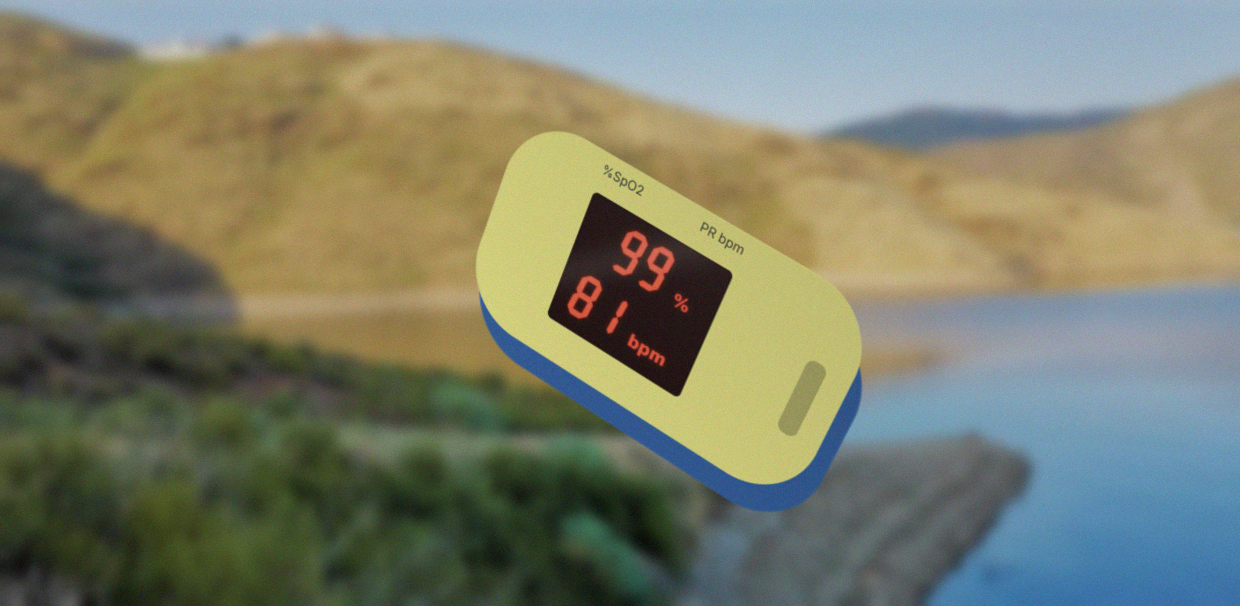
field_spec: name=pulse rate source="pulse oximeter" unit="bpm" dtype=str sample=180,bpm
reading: 81,bpm
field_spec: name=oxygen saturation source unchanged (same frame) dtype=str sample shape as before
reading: 99,%
